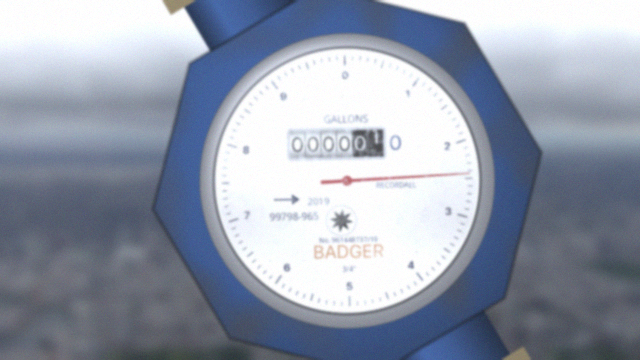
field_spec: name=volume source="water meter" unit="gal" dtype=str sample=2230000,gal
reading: 12.4,gal
